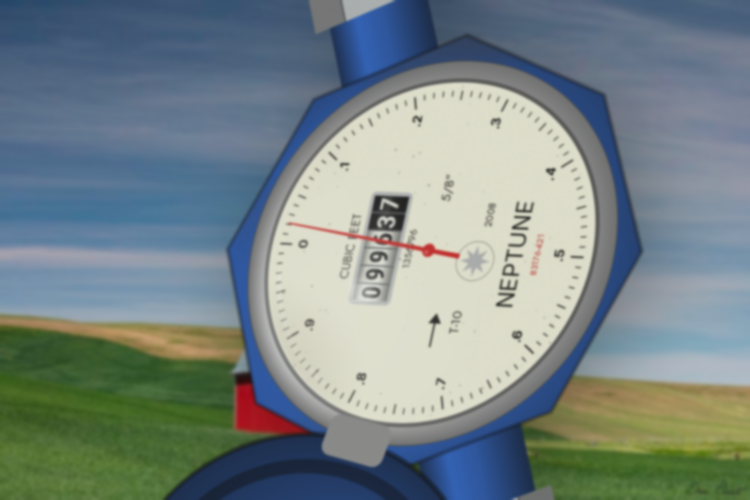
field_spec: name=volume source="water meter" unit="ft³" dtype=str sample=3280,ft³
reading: 99637.02,ft³
